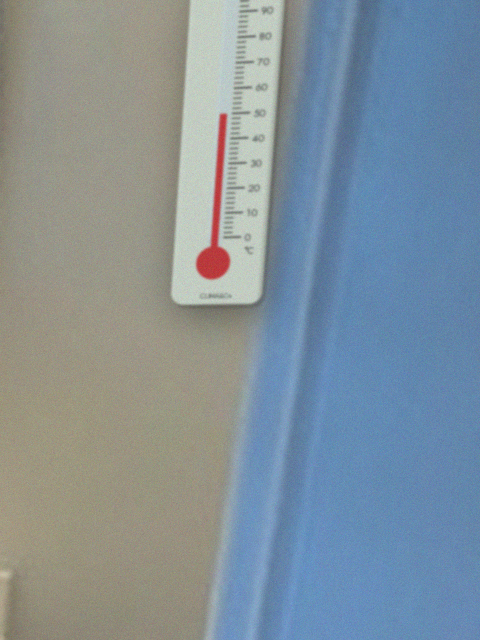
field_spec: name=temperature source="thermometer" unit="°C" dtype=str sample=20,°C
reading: 50,°C
